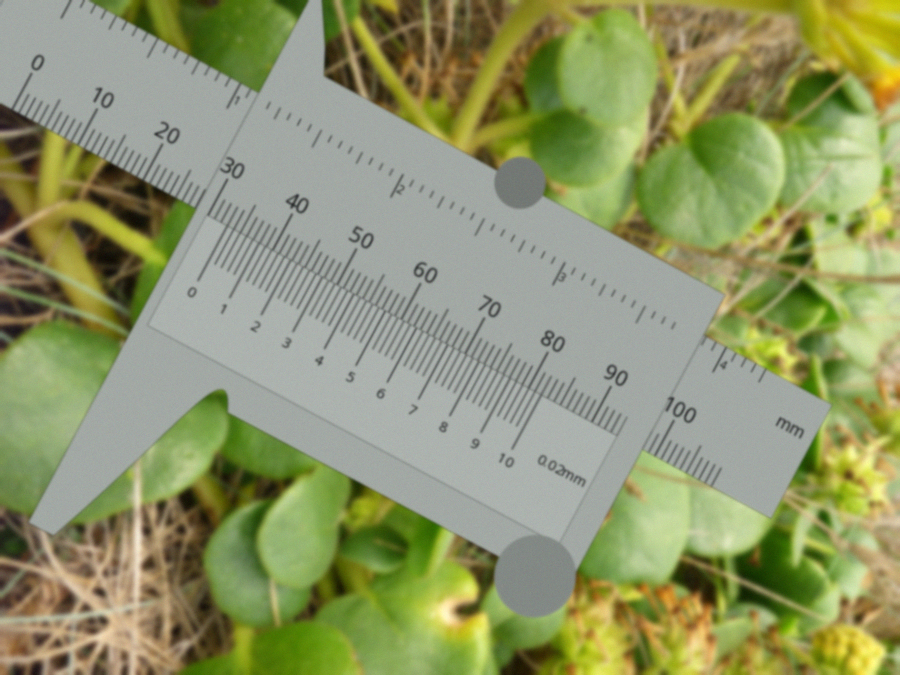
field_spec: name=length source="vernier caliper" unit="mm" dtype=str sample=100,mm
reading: 33.0,mm
